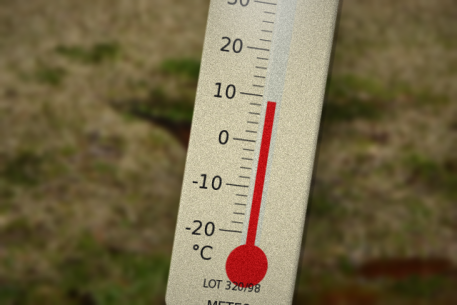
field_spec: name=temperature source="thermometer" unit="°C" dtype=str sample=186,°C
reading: 9,°C
